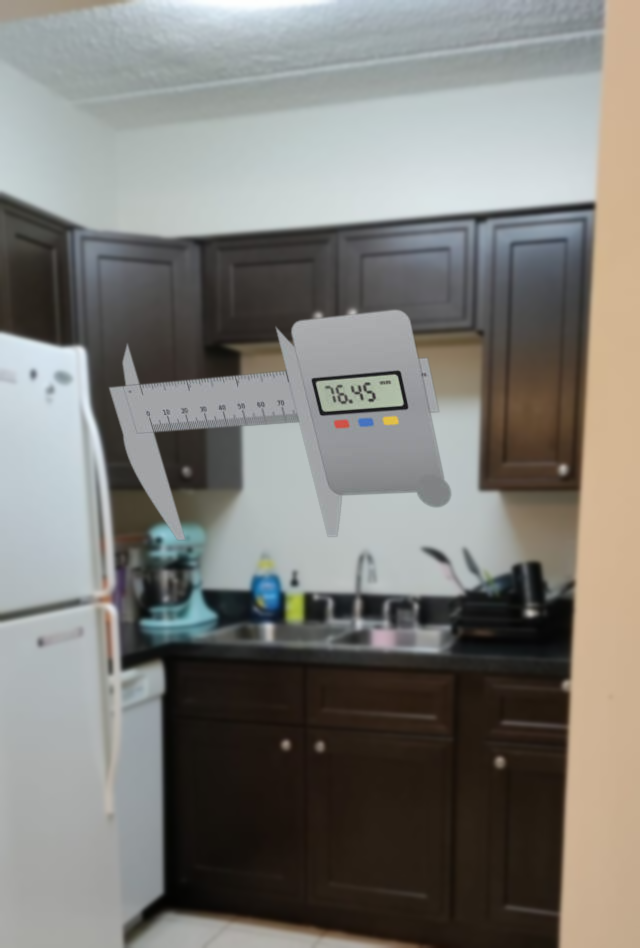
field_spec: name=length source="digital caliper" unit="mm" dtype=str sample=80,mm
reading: 76.45,mm
